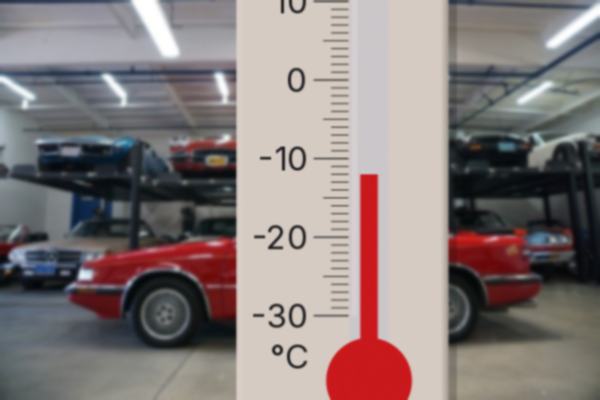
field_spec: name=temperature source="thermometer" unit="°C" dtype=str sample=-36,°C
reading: -12,°C
